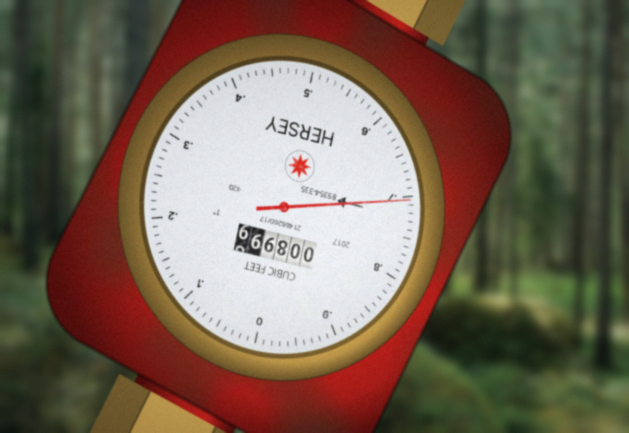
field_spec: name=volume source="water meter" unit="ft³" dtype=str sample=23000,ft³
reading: 8998.70,ft³
